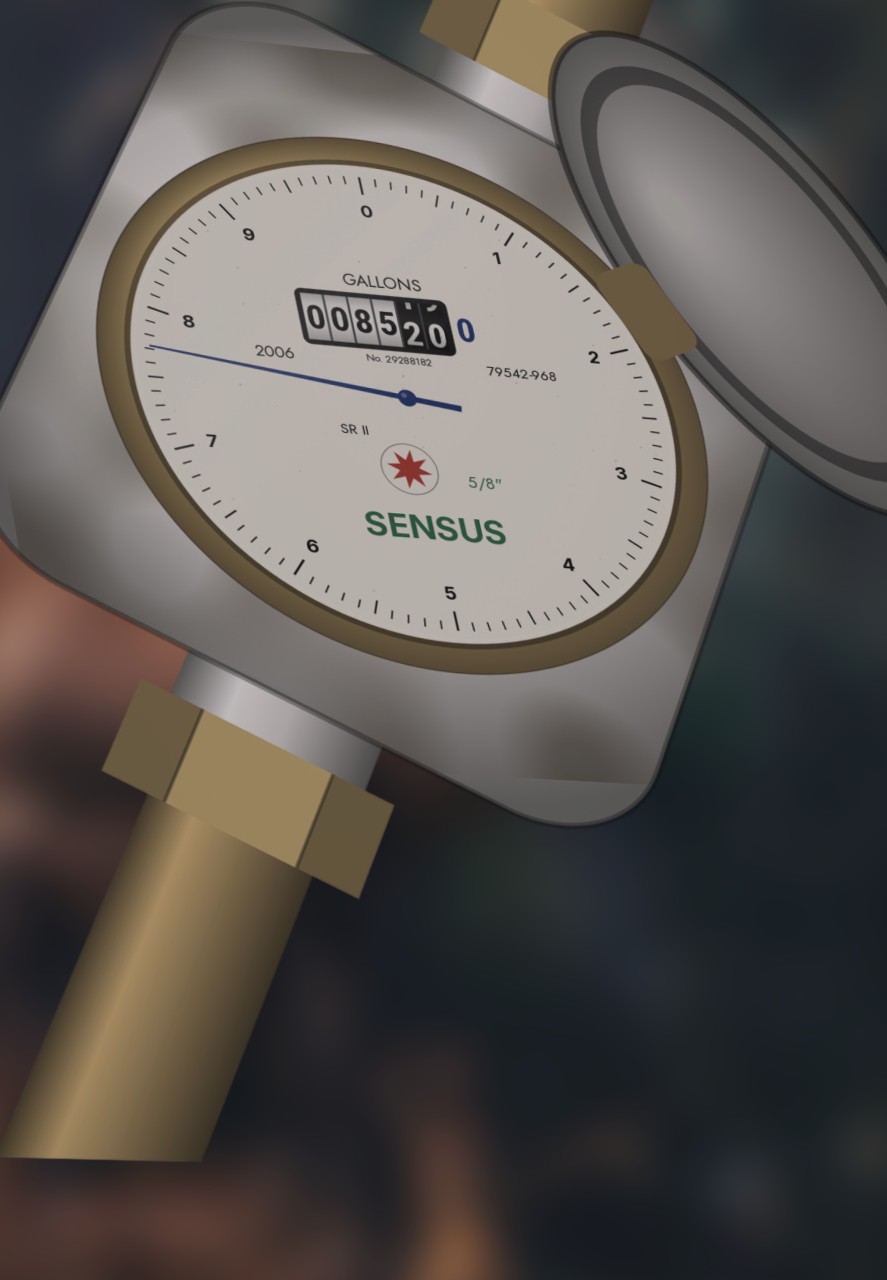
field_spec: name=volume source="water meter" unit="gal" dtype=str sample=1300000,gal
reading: 85197.7,gal
